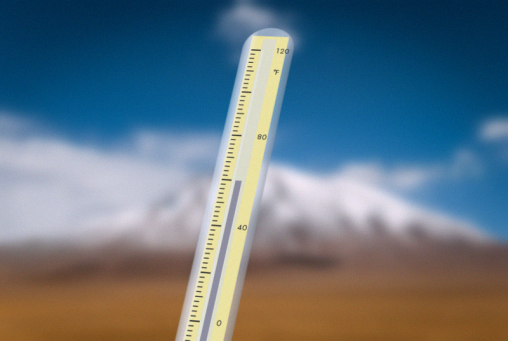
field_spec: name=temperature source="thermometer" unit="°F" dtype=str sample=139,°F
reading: 60,°F
